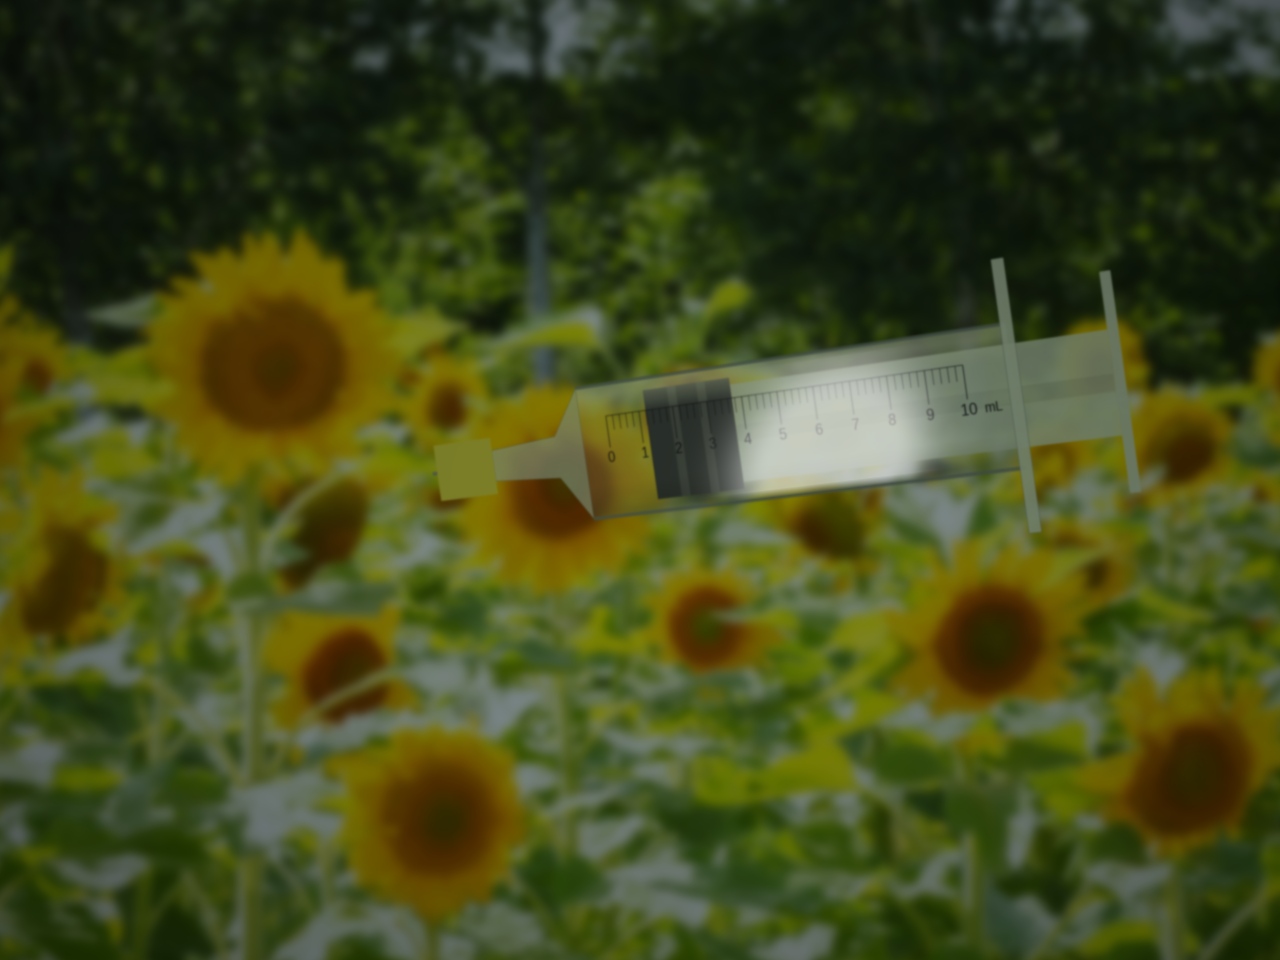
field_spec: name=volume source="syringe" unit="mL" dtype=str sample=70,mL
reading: 1.2,mL
